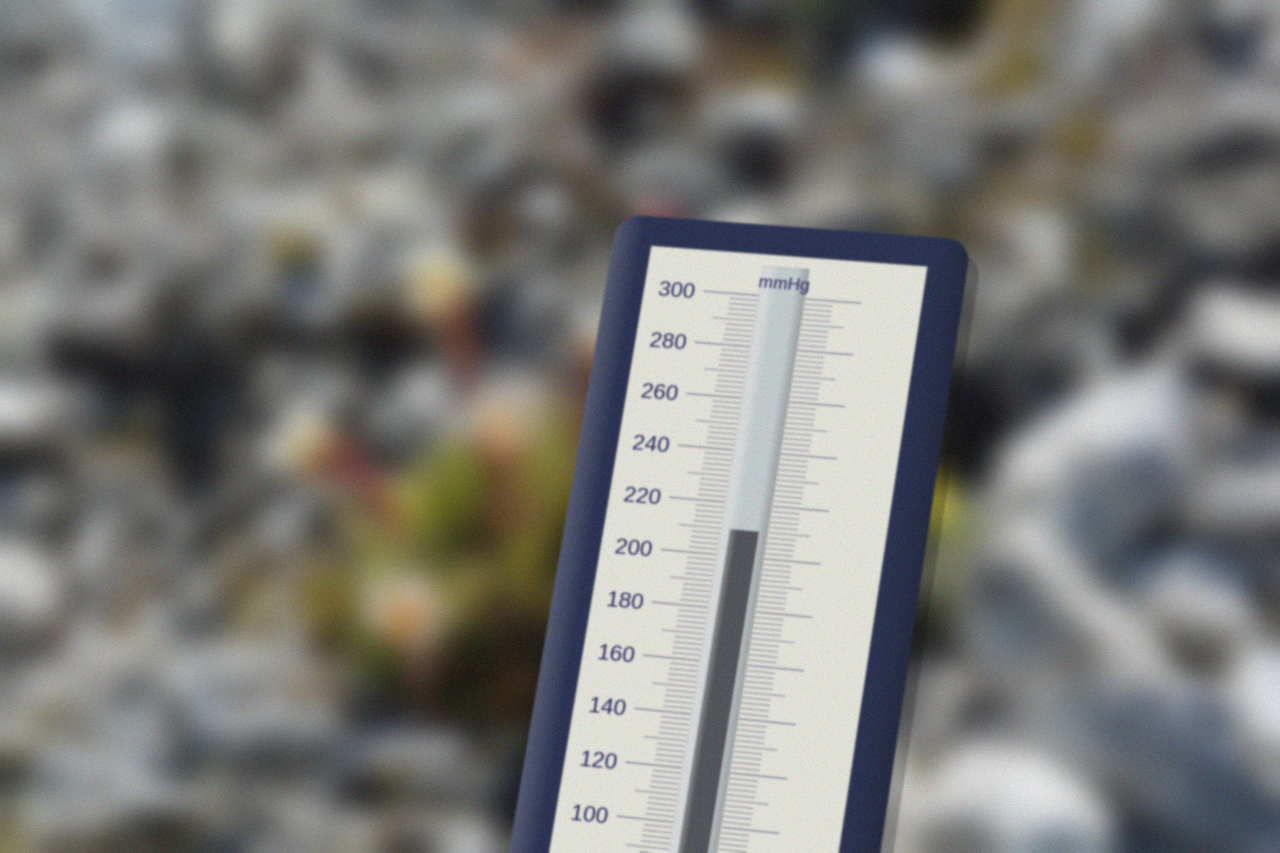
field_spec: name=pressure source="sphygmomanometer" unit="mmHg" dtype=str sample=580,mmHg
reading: 210,mmHg
